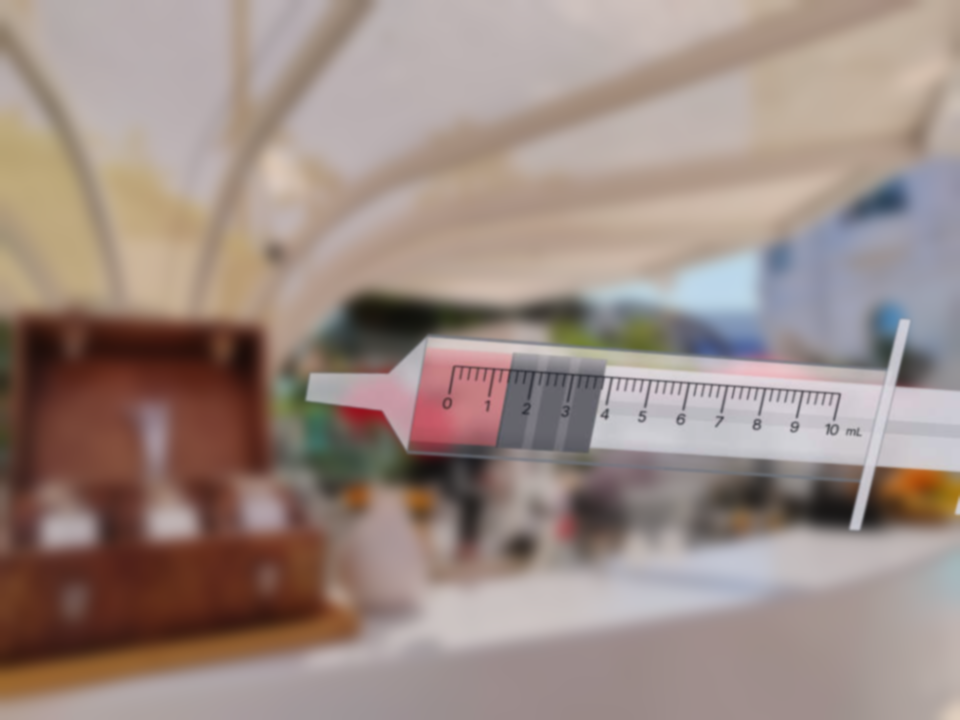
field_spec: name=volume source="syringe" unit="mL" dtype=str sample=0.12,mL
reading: 1.4,mL
